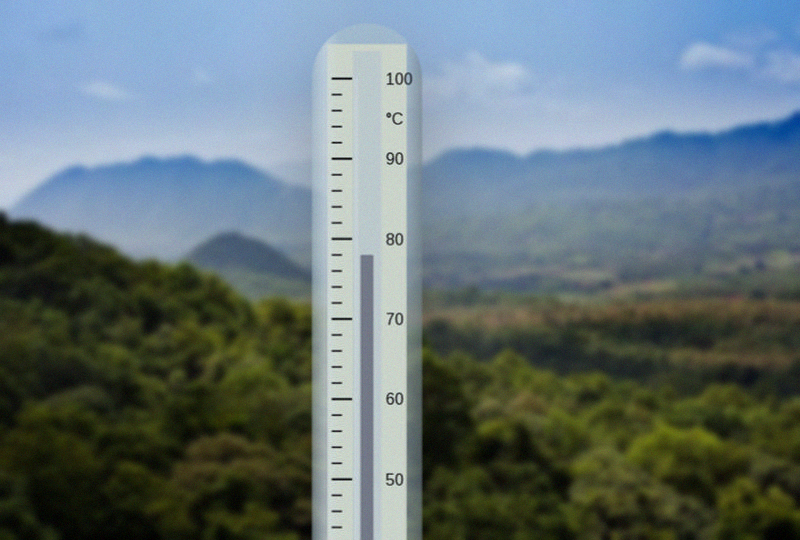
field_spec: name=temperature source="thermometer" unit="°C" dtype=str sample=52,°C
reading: 78,°C
